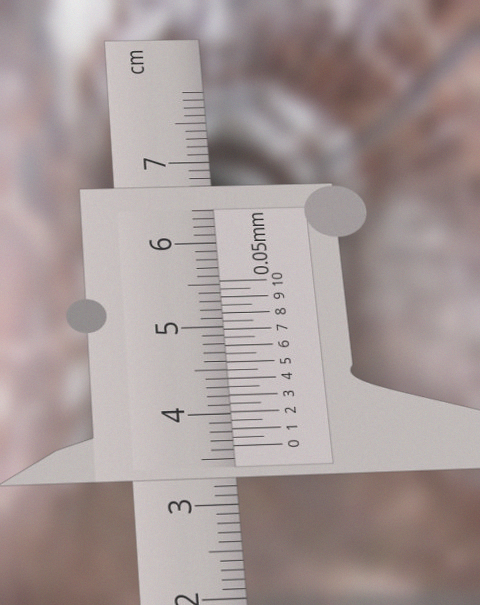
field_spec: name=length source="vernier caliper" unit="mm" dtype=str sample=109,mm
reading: 36.4,mm
